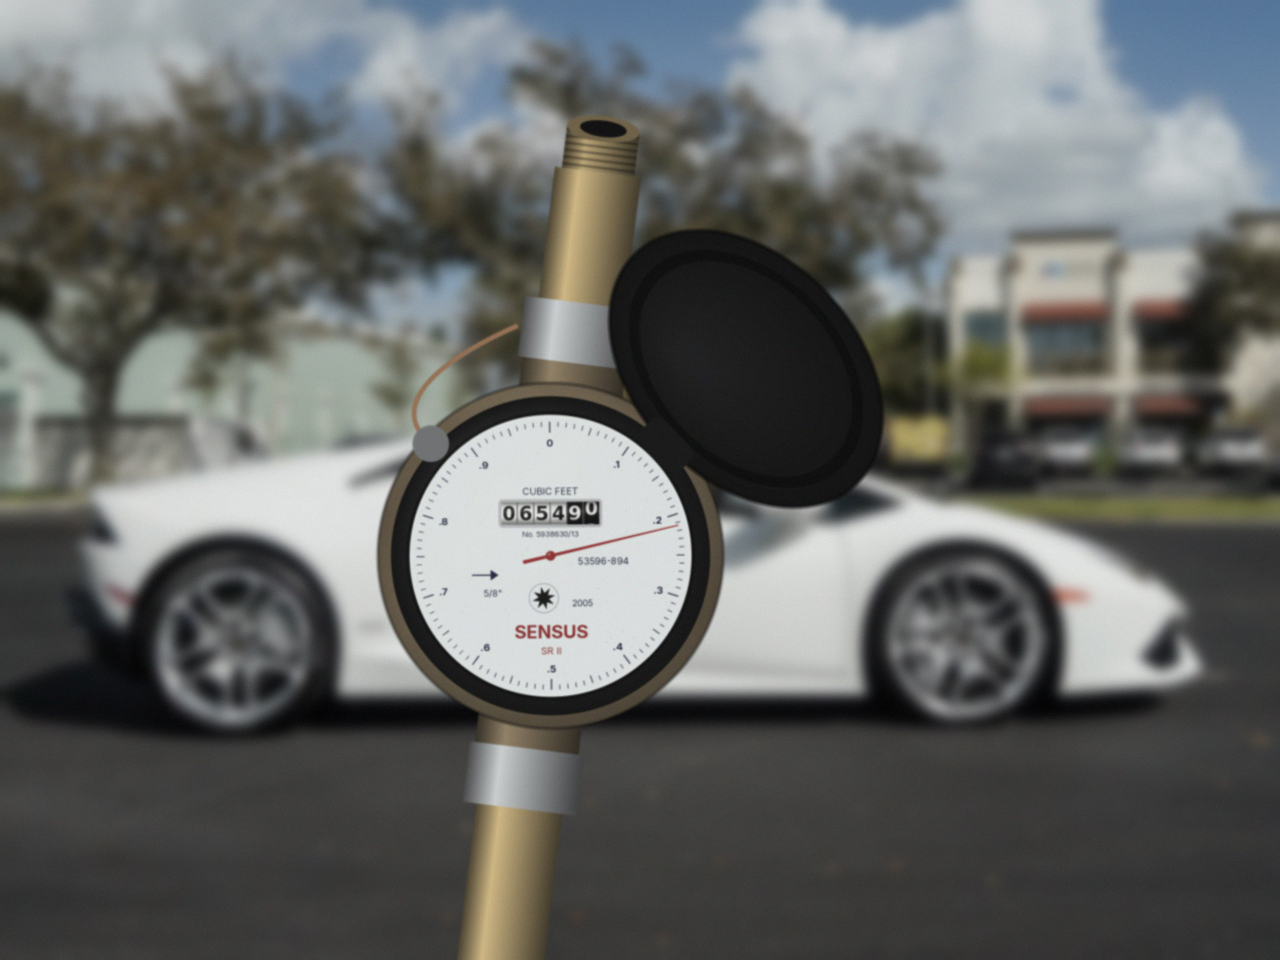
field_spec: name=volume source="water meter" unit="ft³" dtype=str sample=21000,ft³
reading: 65490.21,ft³
